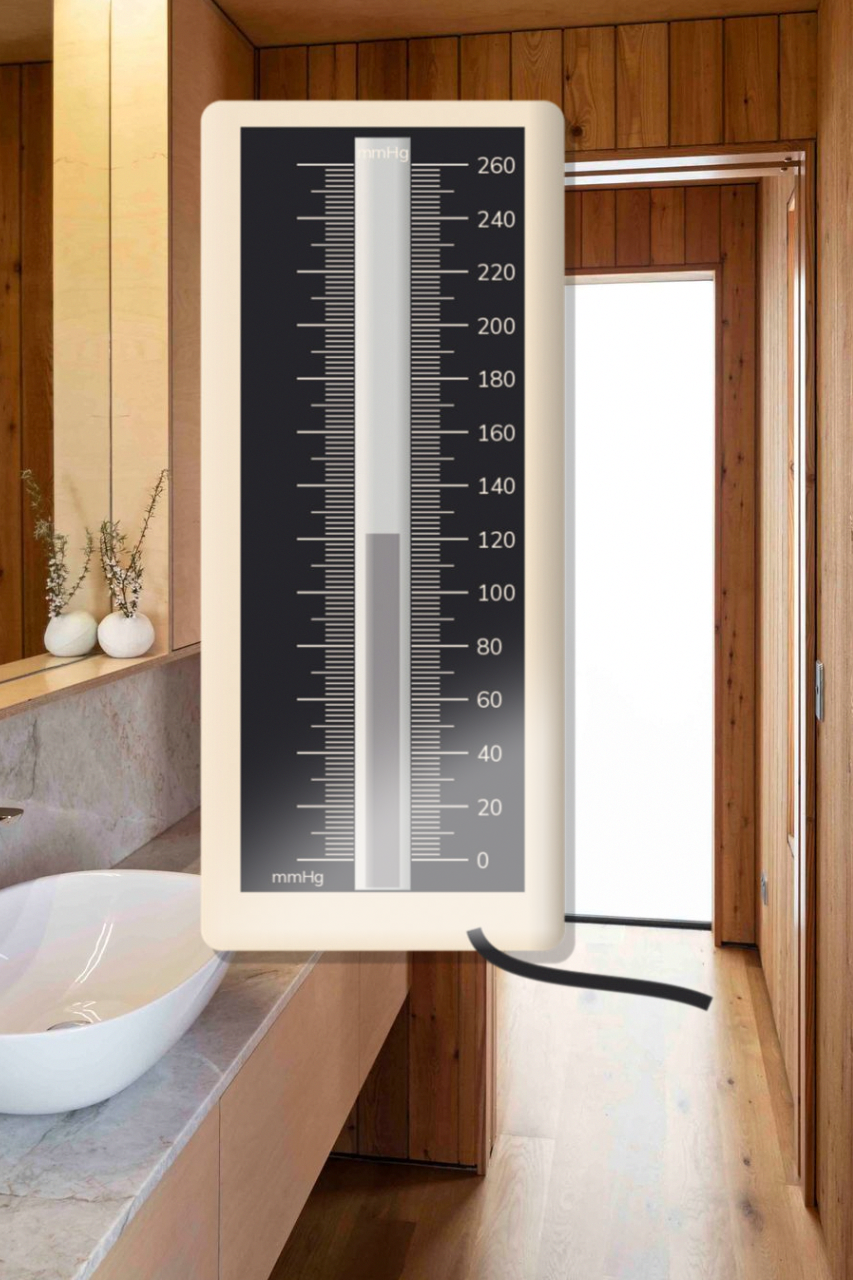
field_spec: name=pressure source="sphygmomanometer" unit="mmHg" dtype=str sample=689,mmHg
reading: 122,mmHg
